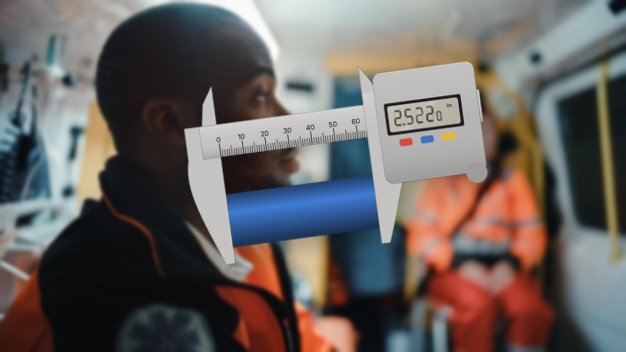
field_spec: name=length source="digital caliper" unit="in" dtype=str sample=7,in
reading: 2.5220,in
